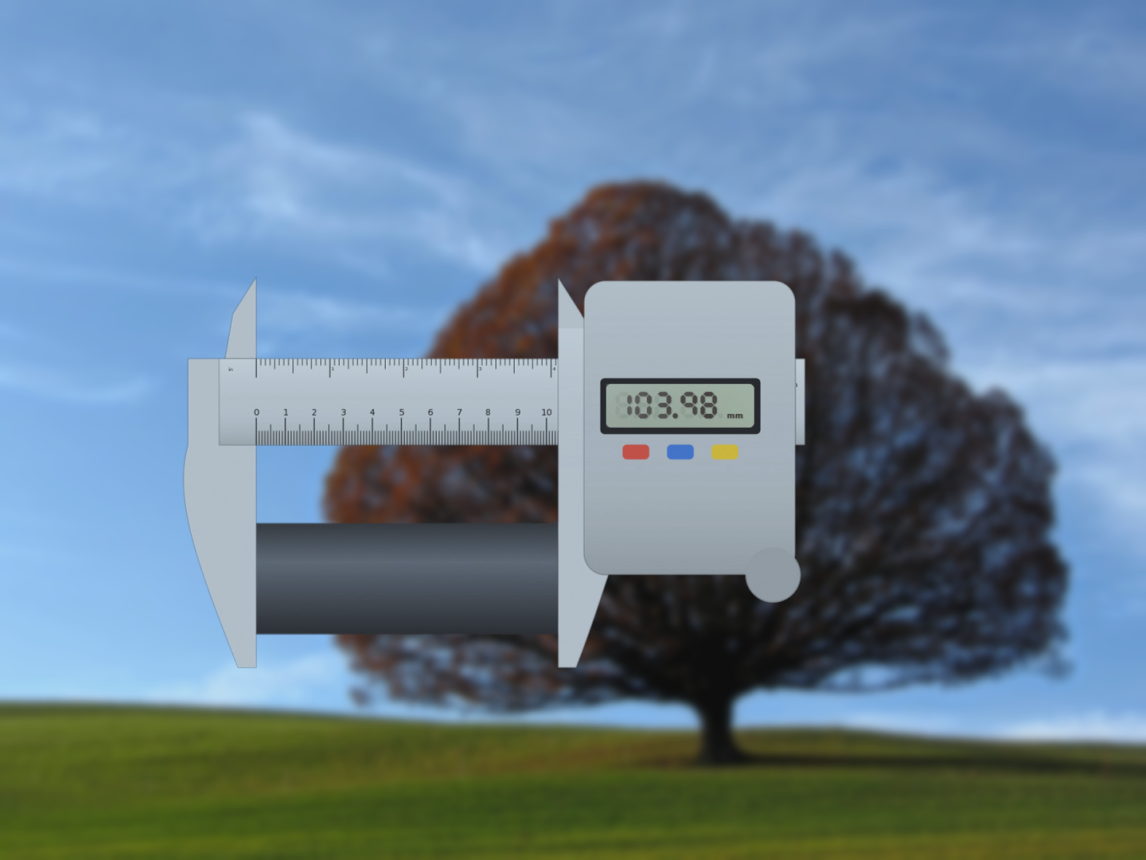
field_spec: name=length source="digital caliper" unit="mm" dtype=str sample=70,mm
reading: 103.98,mm
